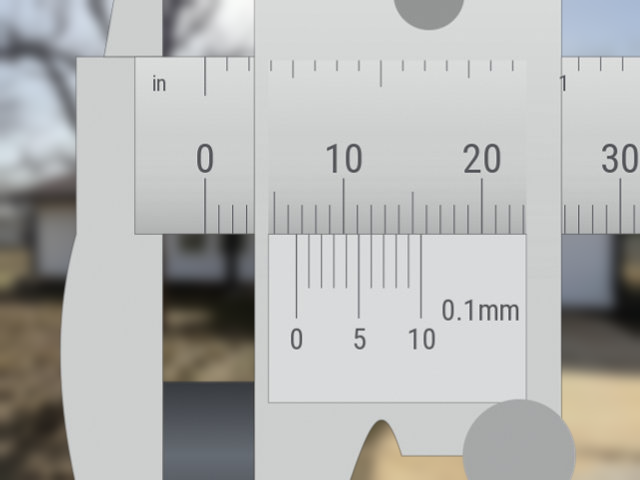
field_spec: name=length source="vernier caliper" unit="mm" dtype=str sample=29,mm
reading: 6.6,mm
